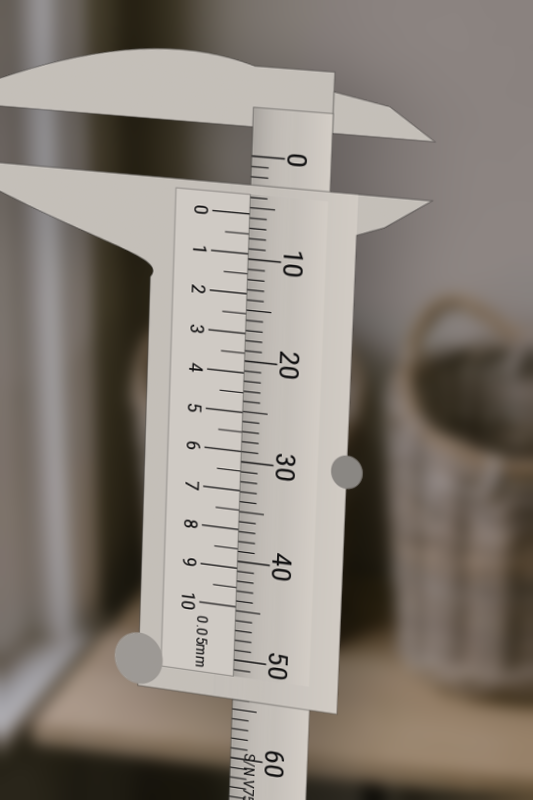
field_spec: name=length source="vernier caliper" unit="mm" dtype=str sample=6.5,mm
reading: 5.6,mm
